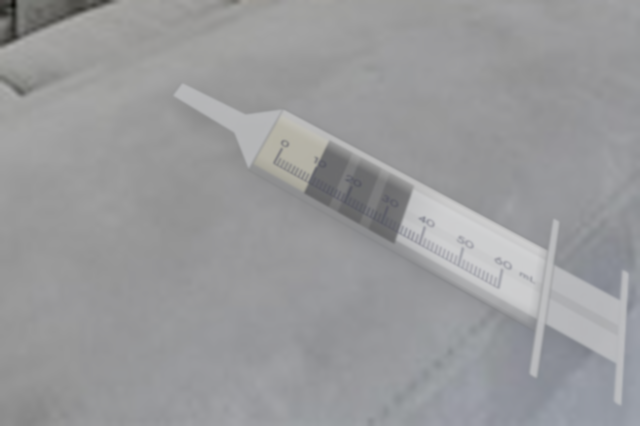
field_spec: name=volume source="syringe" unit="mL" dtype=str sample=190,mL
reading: 10,mL
